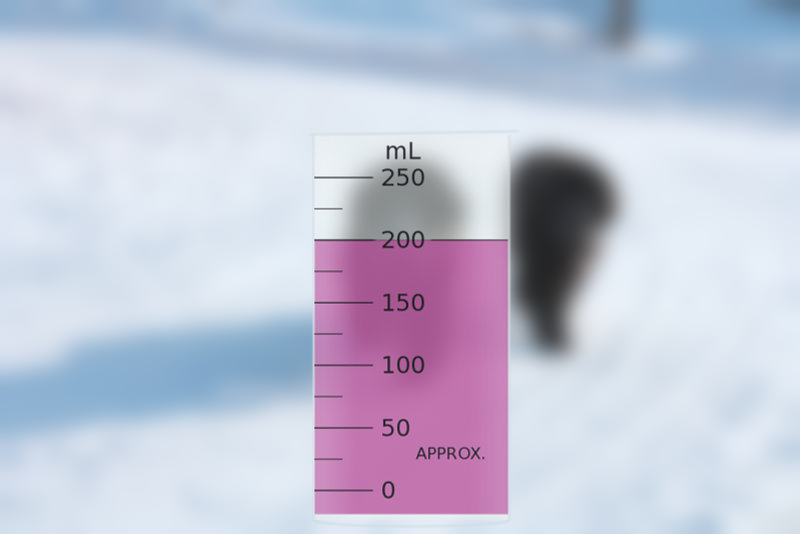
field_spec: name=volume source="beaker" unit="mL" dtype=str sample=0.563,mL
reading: 200,mL
